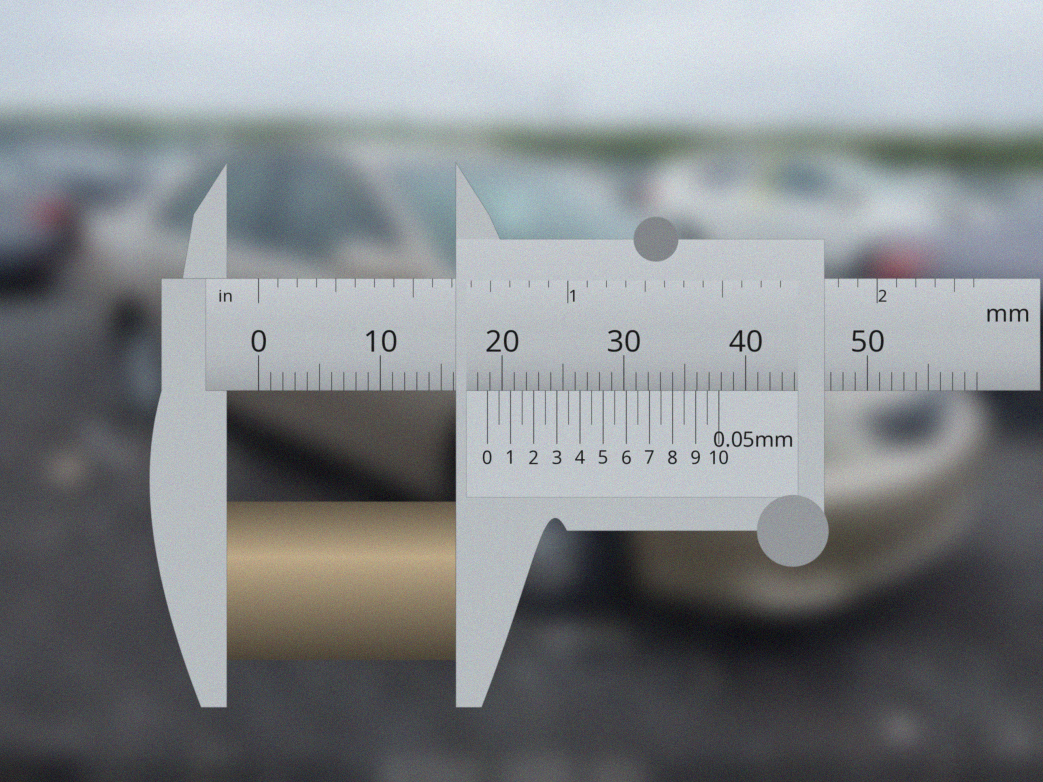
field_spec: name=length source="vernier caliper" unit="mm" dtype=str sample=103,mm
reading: 18.8,mm
